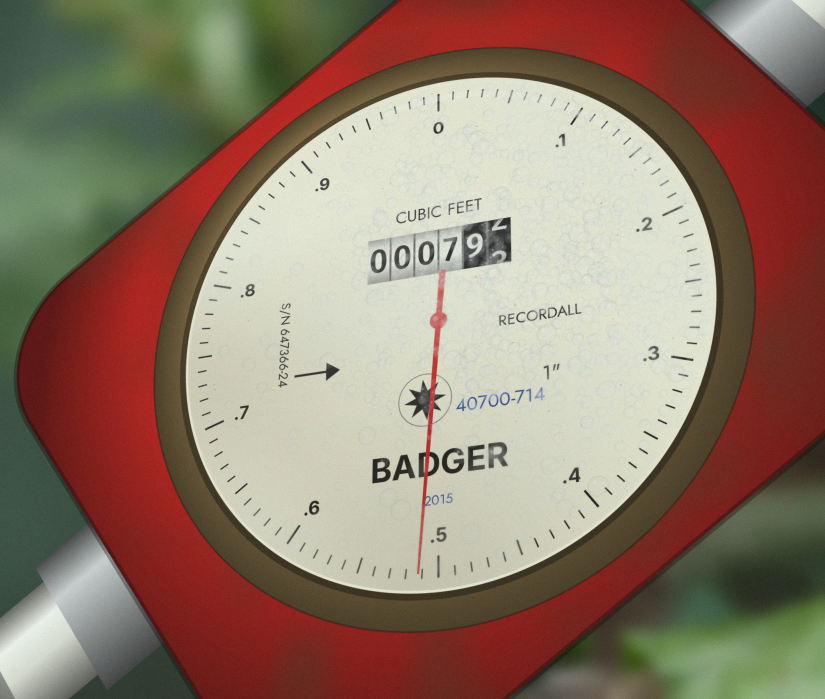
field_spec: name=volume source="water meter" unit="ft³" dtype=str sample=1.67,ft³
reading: 792.51,ft³
